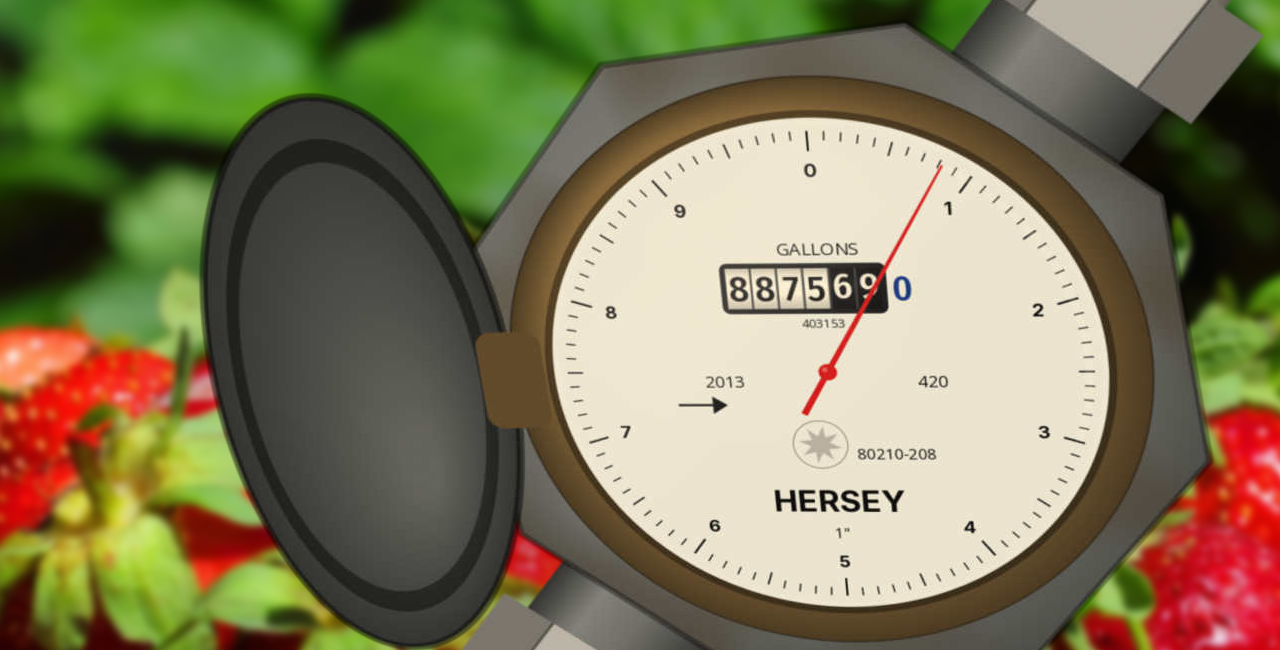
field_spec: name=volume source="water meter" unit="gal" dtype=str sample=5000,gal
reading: 8875690.8,gal
